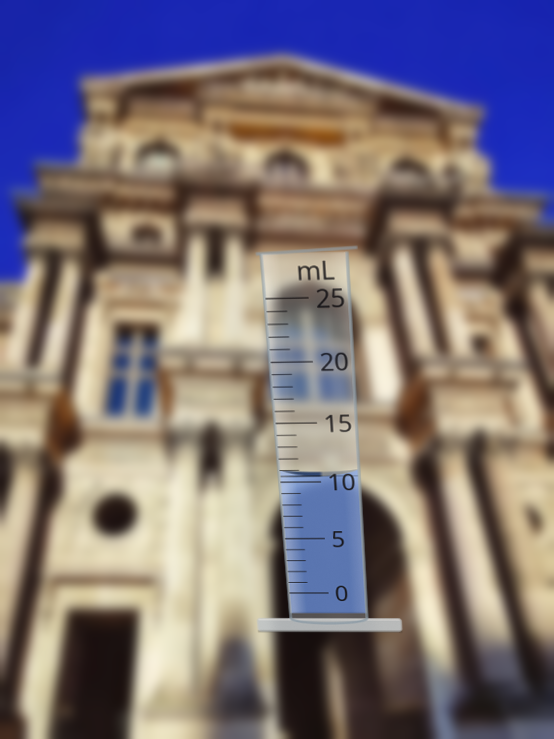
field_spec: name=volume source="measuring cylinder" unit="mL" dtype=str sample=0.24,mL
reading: 10.5,mL
